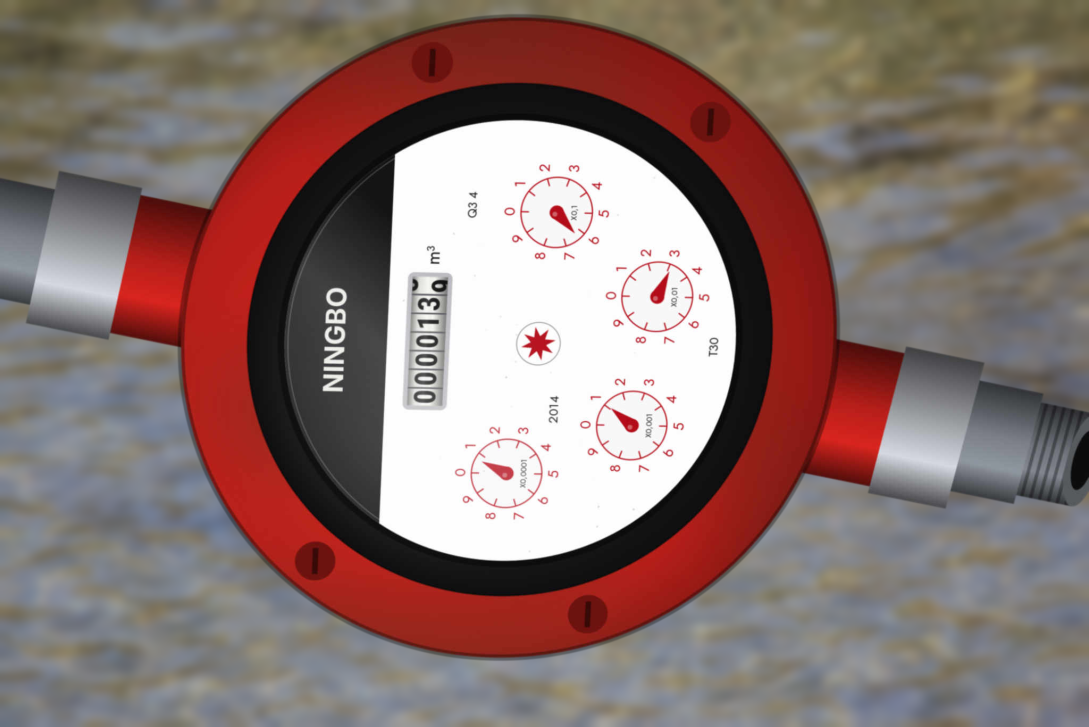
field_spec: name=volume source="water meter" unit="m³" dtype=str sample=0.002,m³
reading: 138.6310,m³
